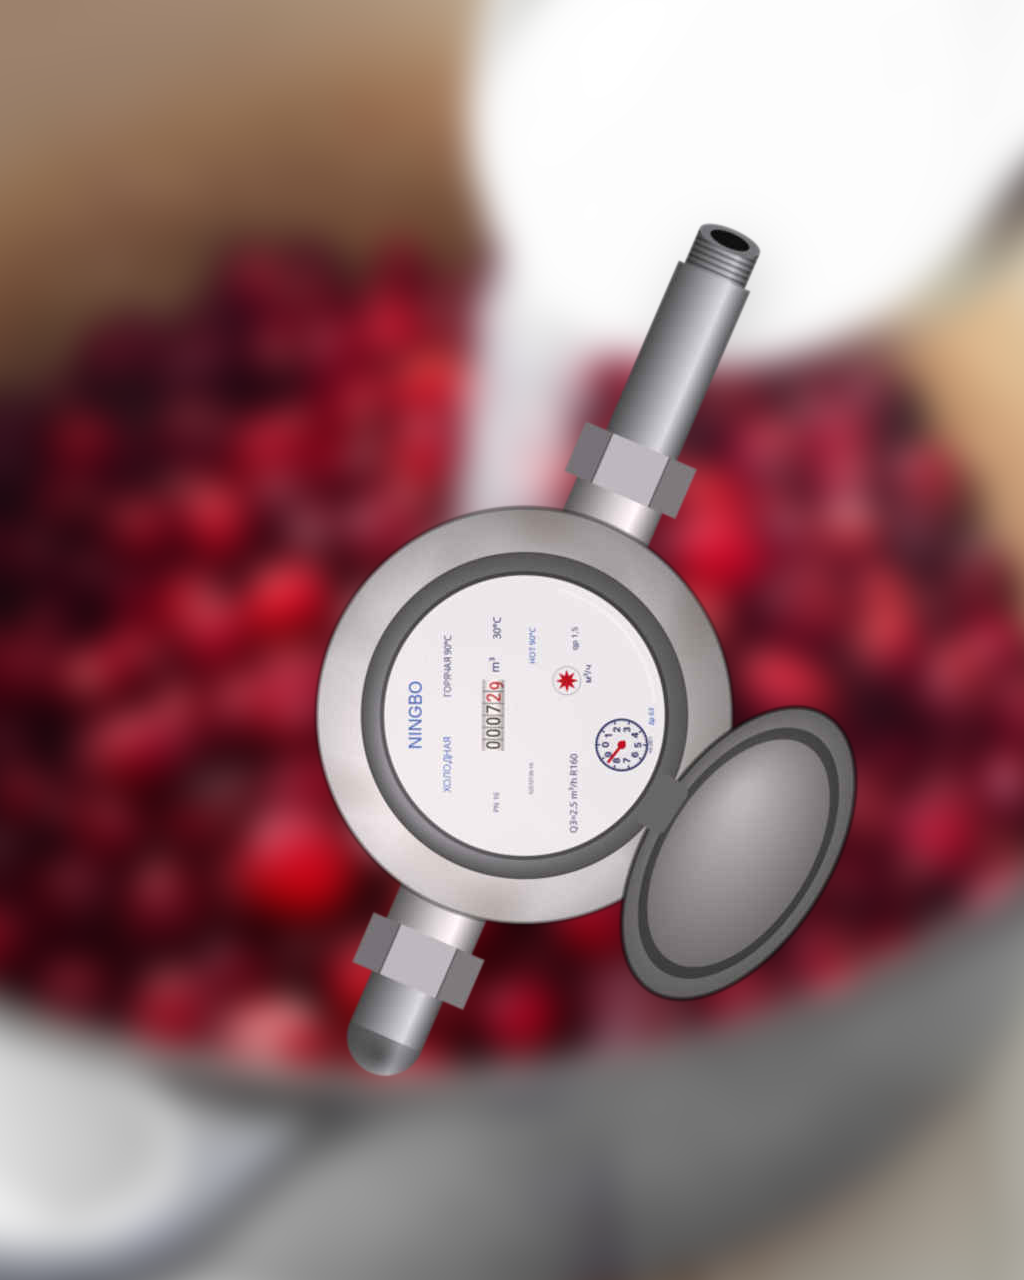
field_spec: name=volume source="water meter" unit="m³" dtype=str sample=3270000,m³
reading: 7.288,m³
